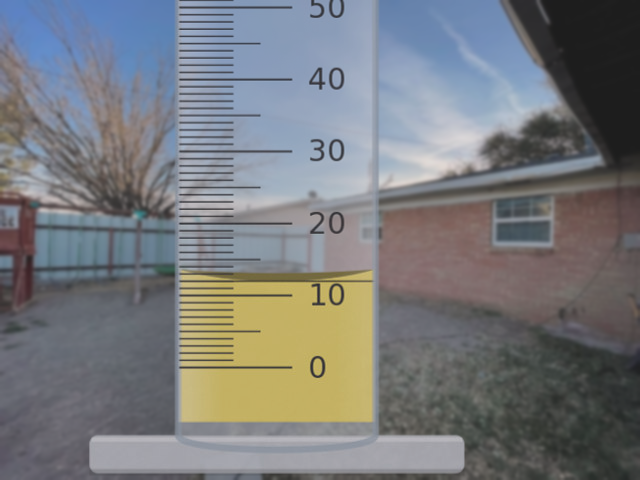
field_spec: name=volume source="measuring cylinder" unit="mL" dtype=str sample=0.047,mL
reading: 12,mL
